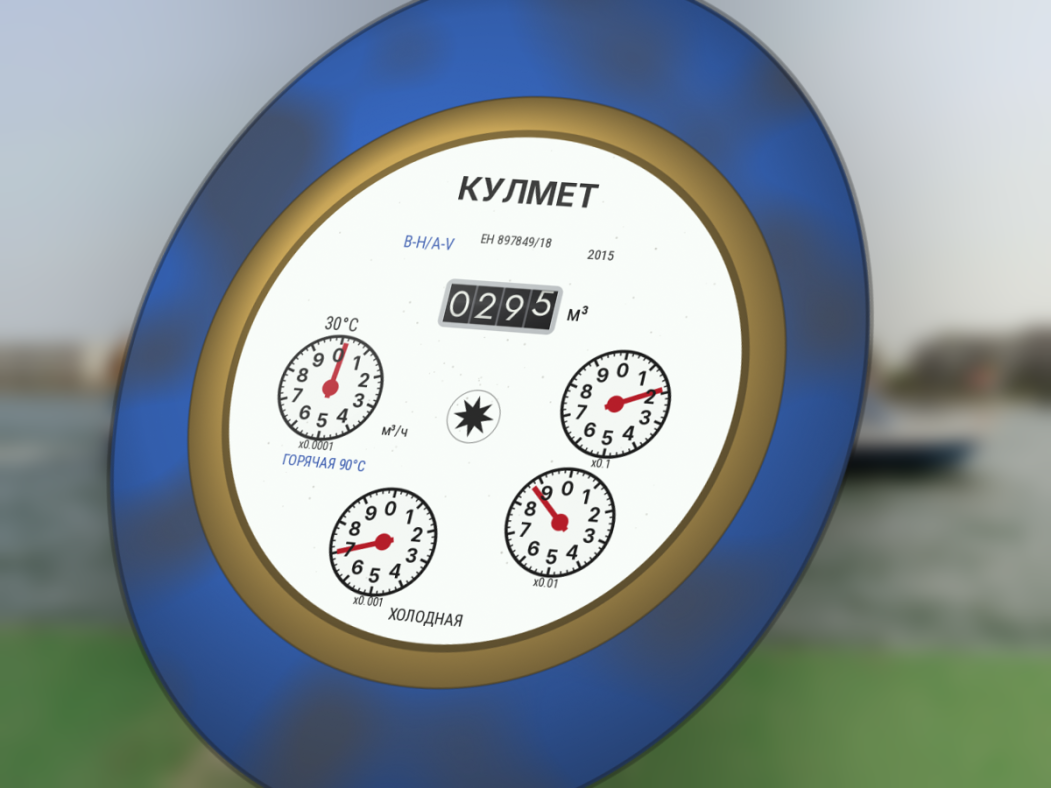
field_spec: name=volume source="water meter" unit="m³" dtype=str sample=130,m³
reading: 295.1870,m³
